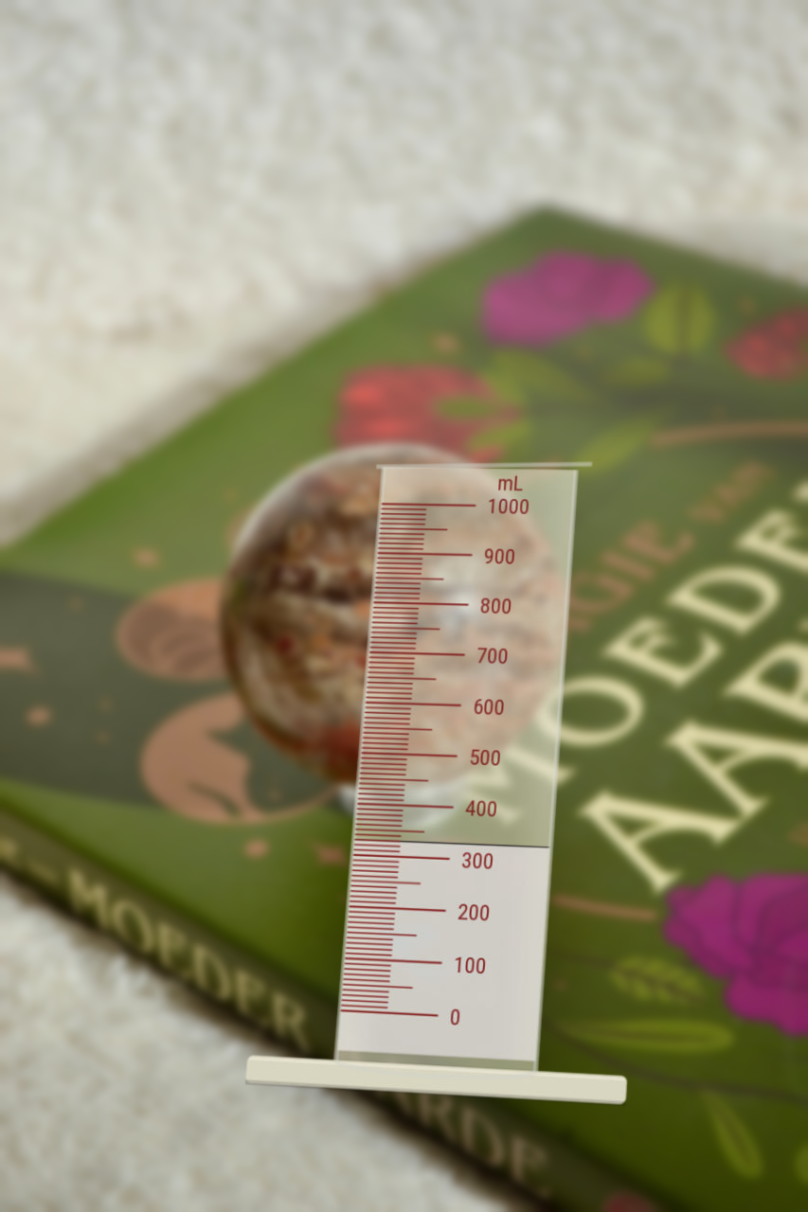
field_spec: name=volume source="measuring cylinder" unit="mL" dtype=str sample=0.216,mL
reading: 330,mL
